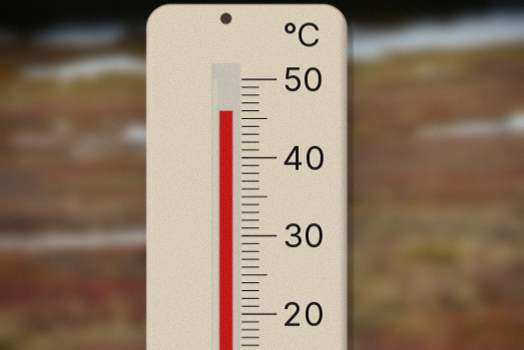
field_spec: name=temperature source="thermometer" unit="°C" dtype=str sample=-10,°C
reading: 46,°C
